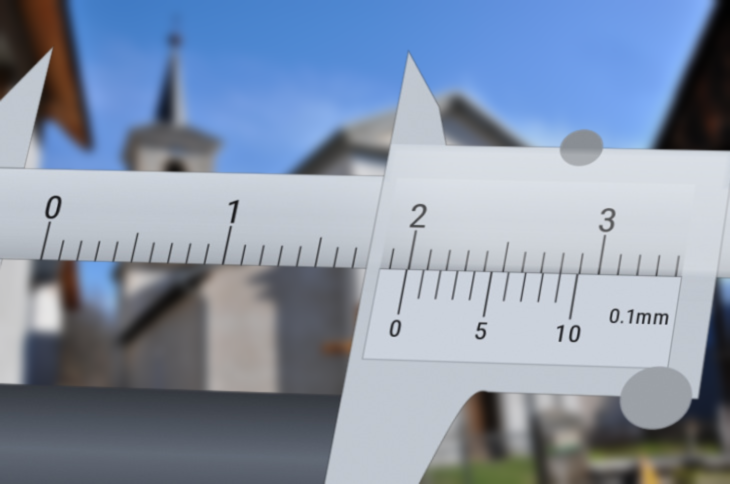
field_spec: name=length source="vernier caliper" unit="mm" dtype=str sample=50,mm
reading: 19.9,mm
